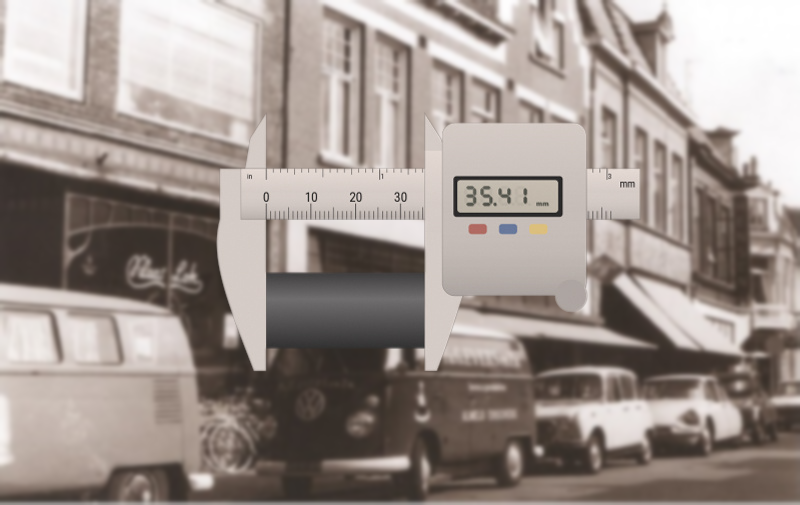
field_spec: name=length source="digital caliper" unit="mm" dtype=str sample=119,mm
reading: 35.41,mm
